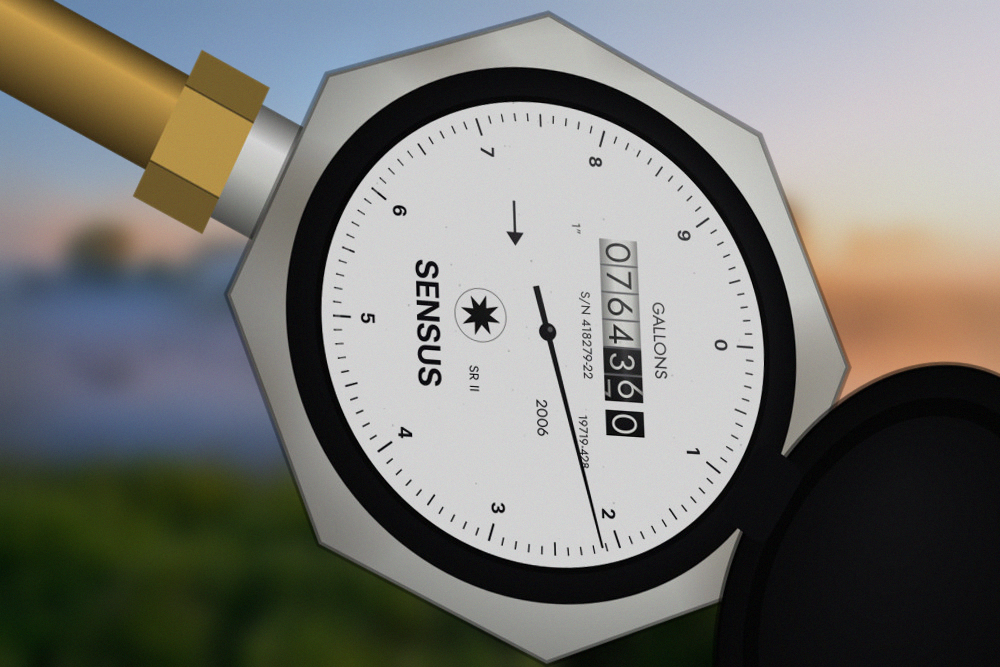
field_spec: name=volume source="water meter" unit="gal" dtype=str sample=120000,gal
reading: 764362.1,gal
